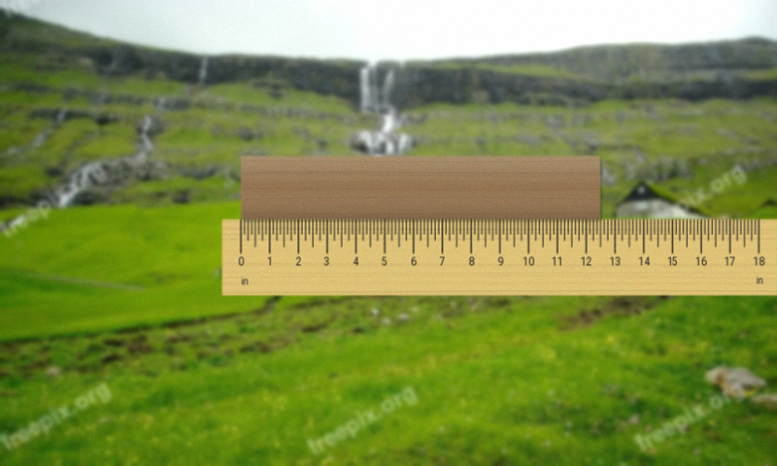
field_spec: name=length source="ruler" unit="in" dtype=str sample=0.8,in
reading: 12.5,in
